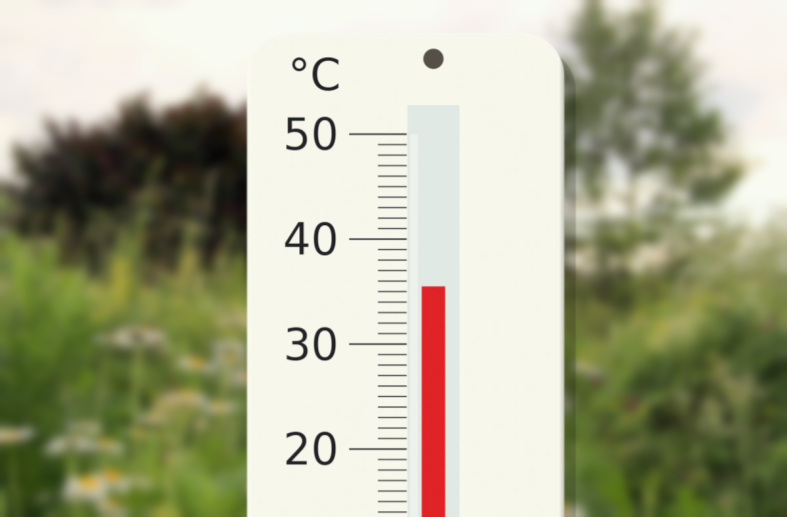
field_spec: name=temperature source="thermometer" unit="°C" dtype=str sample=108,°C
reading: 35.5,°C
